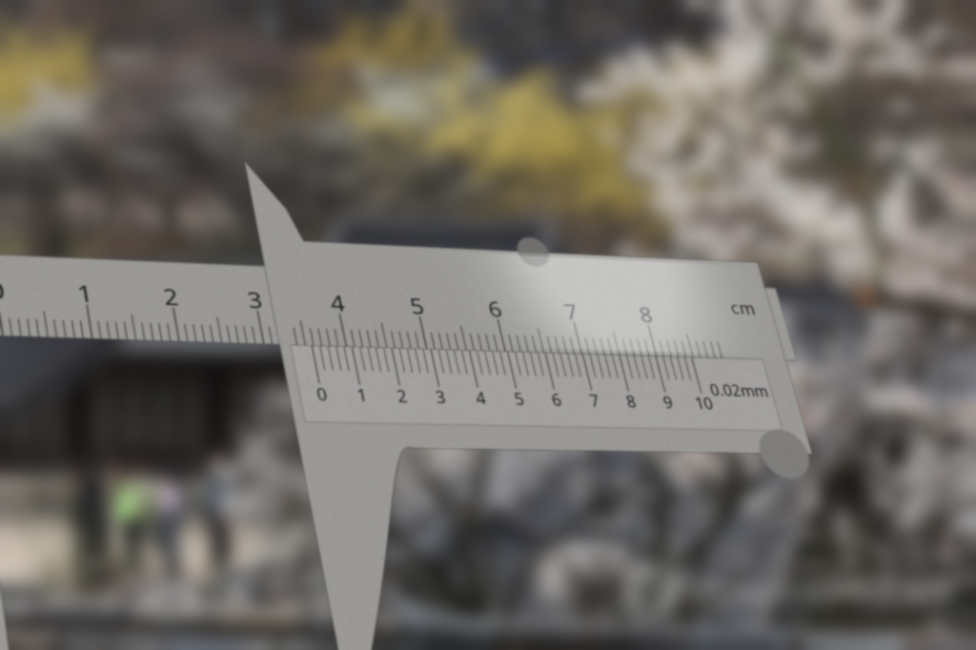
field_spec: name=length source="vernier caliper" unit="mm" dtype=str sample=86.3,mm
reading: 35.8,mm
